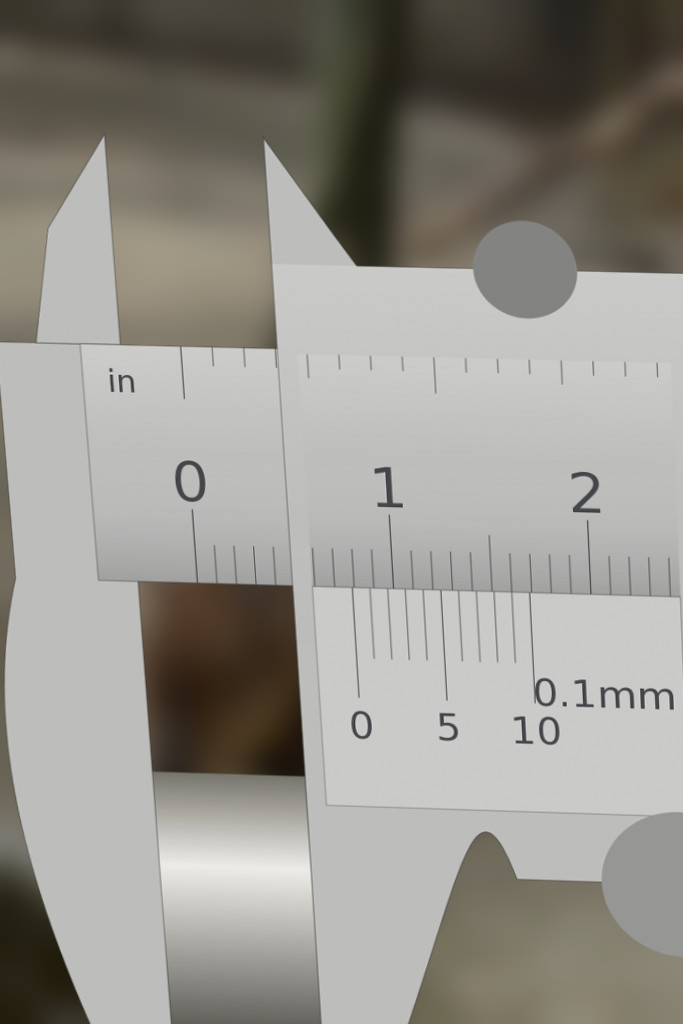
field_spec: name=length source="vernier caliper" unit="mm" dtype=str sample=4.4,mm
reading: 7.9,mm
